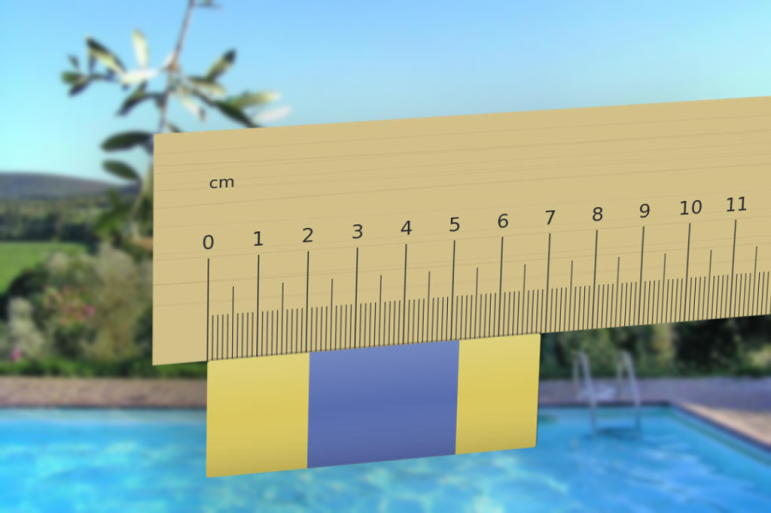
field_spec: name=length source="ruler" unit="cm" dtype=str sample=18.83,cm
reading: 6.9,cm
